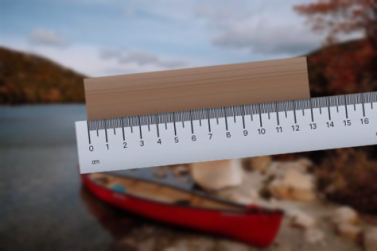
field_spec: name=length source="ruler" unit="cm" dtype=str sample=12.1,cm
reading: 13,cm
